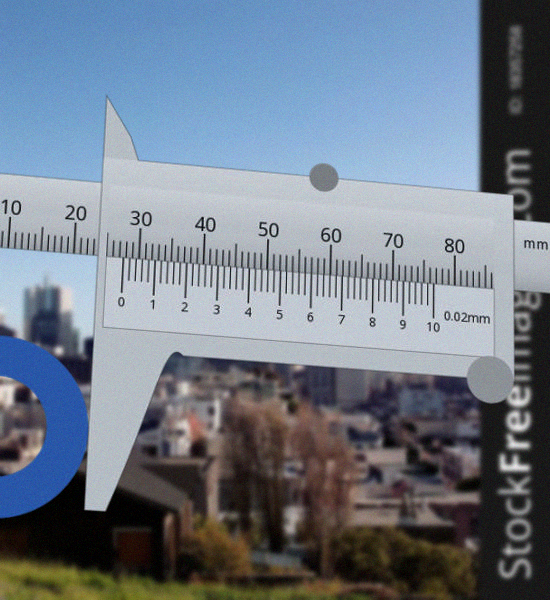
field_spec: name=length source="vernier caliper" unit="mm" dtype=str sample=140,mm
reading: 27.6,mm
